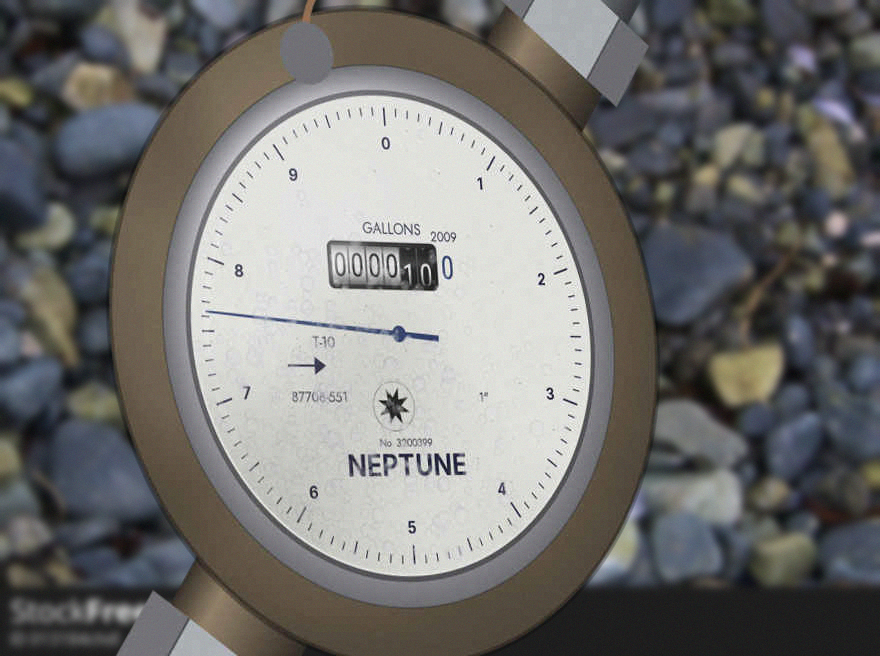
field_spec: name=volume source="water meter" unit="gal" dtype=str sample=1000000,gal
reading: 97.6,gal
